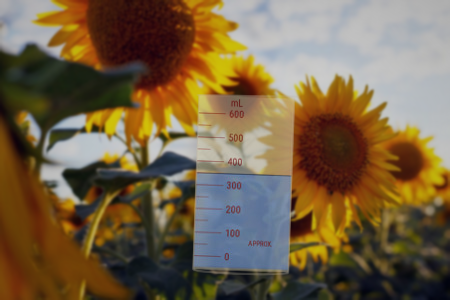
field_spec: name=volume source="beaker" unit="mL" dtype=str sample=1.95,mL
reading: 350,mL
